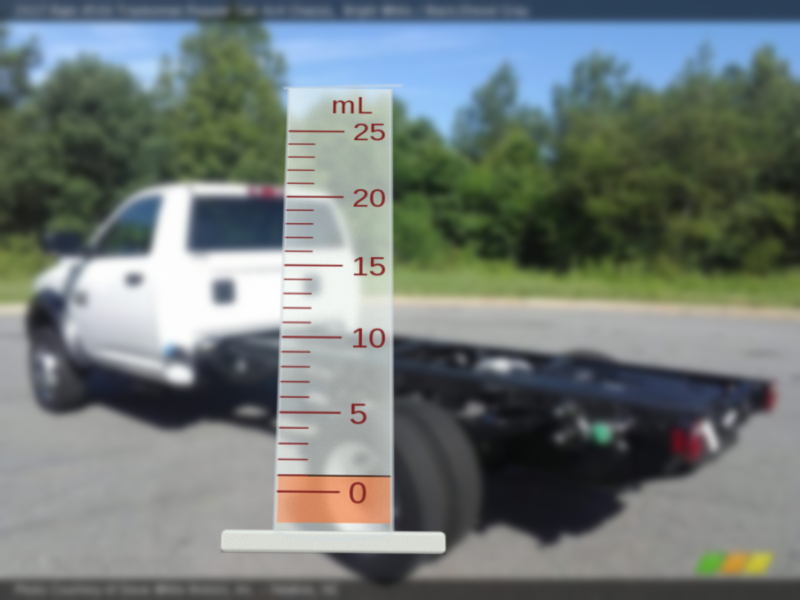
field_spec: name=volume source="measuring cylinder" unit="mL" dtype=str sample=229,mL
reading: 1,mL
